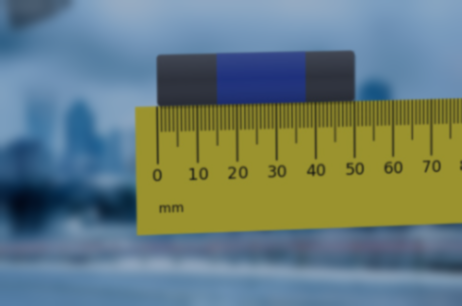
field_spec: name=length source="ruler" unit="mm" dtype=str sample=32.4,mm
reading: 50,mm
